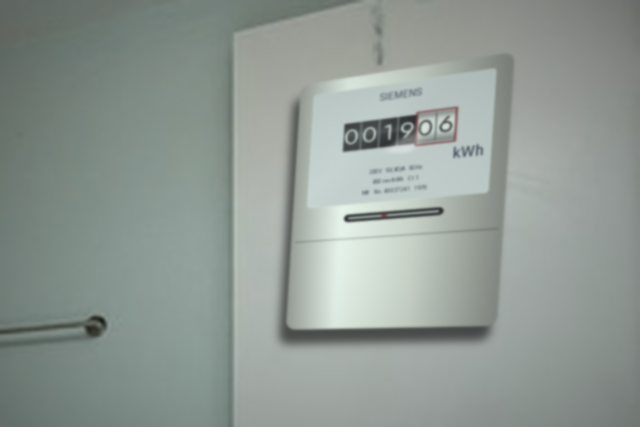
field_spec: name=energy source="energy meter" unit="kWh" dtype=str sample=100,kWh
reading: 19.06,kWh
